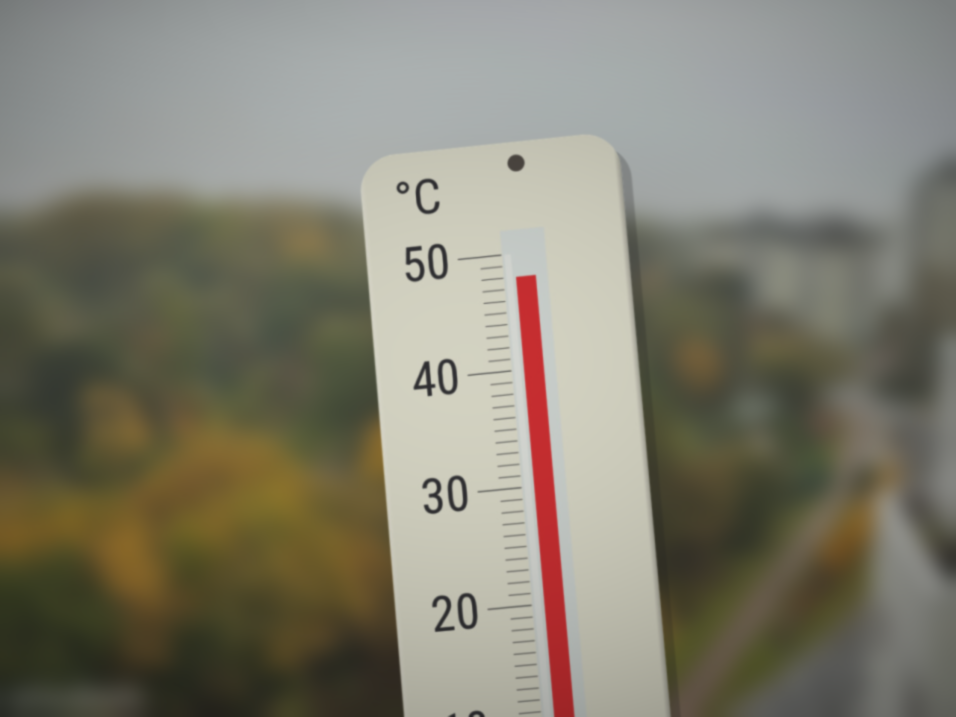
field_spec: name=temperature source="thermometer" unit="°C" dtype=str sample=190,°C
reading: 48,°C
